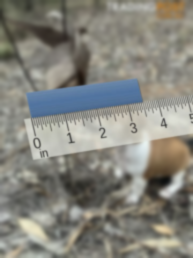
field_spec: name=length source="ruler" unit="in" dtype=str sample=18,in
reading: 3.5,in
